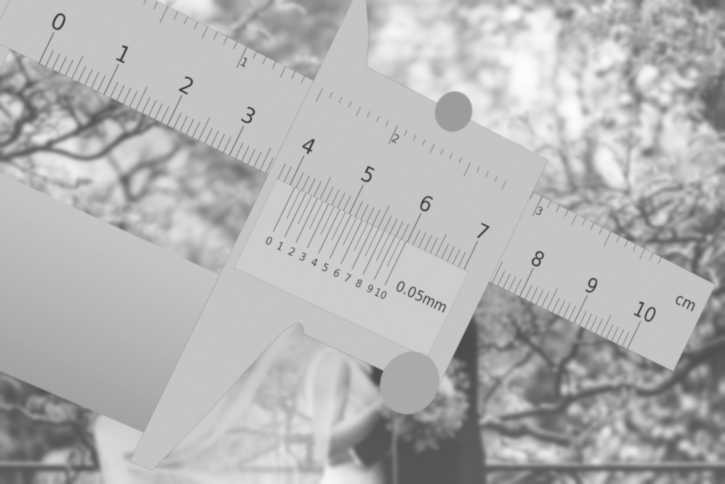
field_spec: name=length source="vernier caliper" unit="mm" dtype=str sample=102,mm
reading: 40.8,mm
